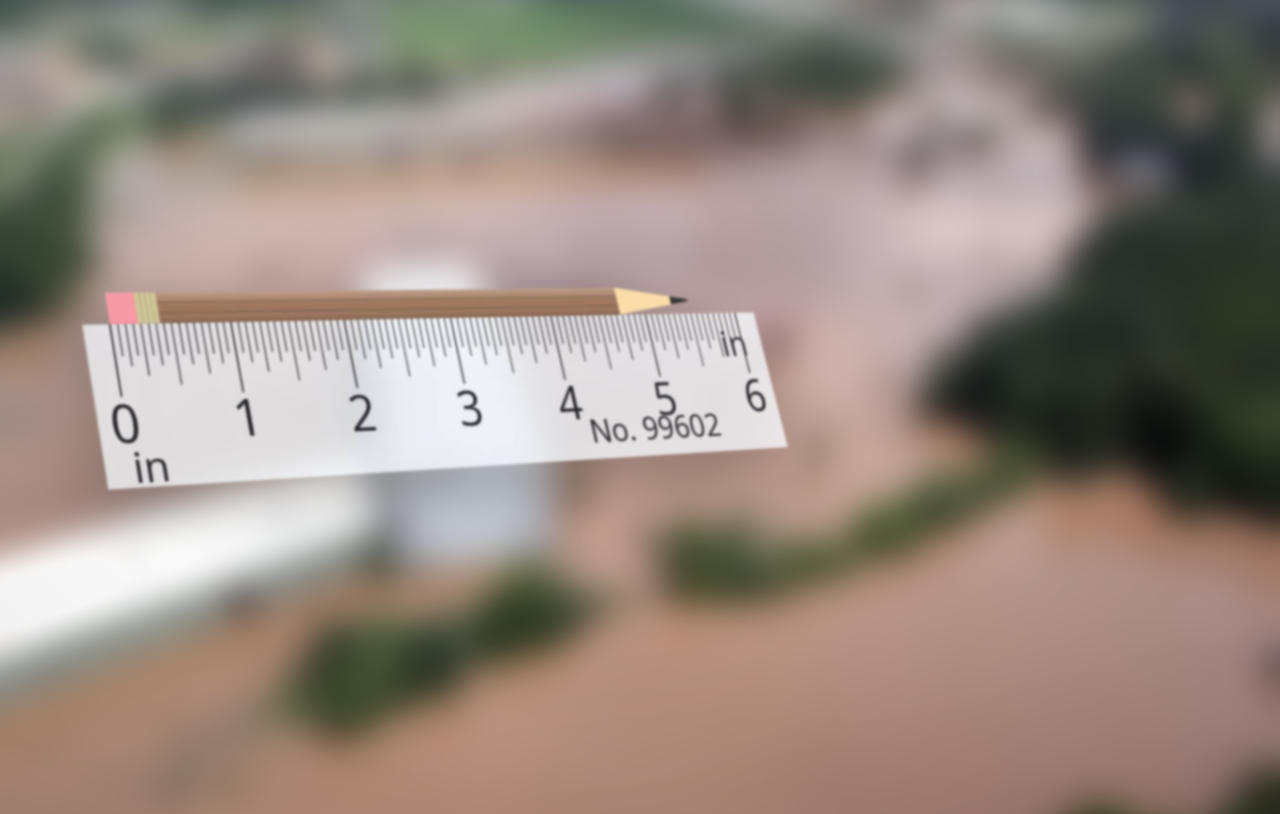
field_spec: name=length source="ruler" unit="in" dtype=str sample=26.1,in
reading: 5.5,in
